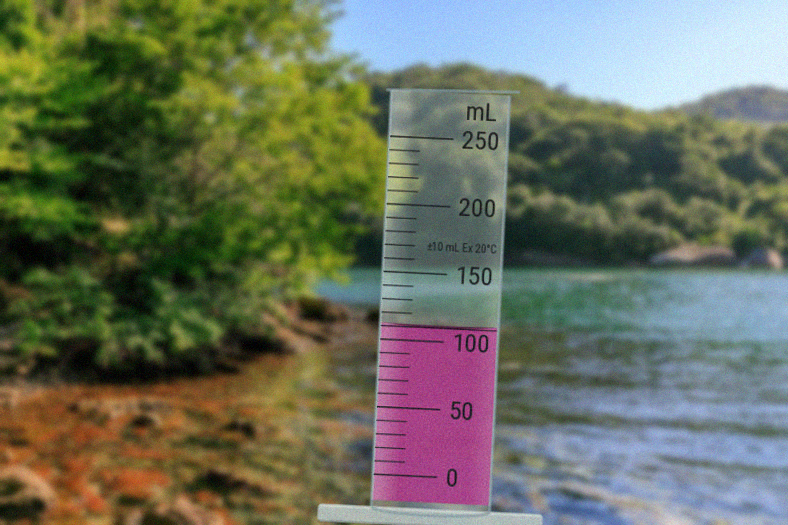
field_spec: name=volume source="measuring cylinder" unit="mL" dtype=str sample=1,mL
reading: 110,mL
